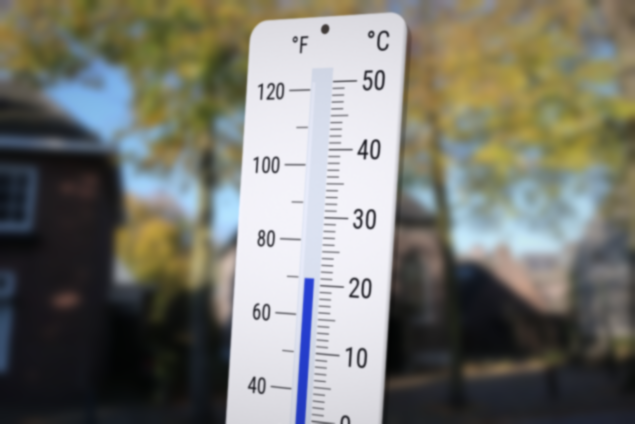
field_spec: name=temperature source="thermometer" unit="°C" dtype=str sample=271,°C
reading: 21,°C
